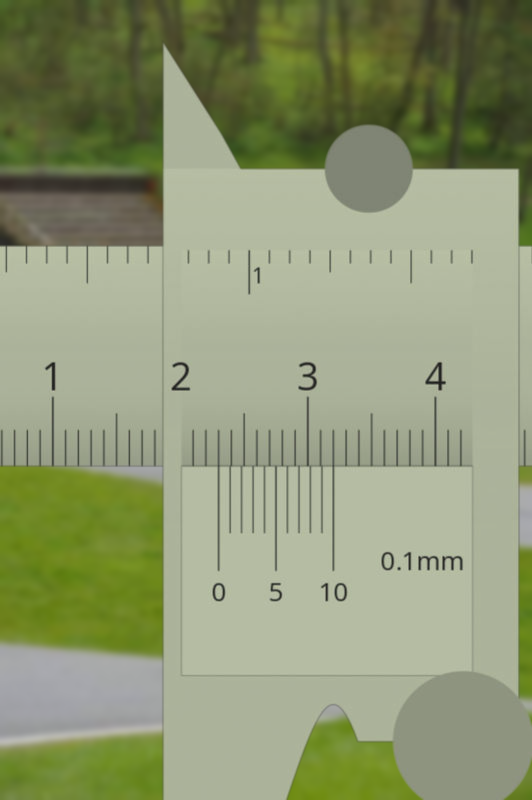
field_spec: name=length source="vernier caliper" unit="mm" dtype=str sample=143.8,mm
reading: 23.0,mm
